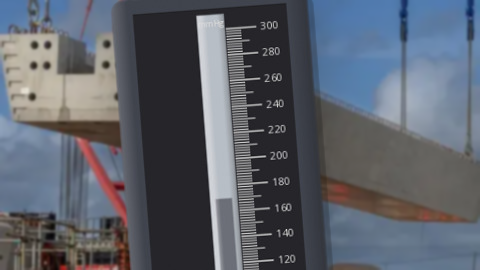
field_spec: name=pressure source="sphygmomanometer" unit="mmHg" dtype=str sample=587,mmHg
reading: 170,mmHg
